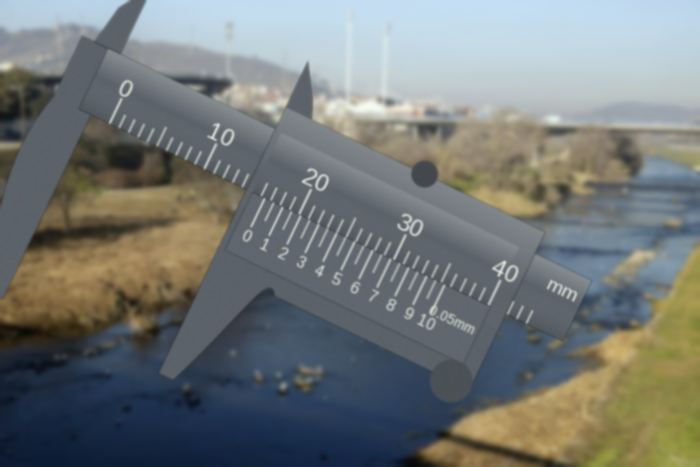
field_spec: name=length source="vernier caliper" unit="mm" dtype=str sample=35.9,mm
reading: 16.4,mm
